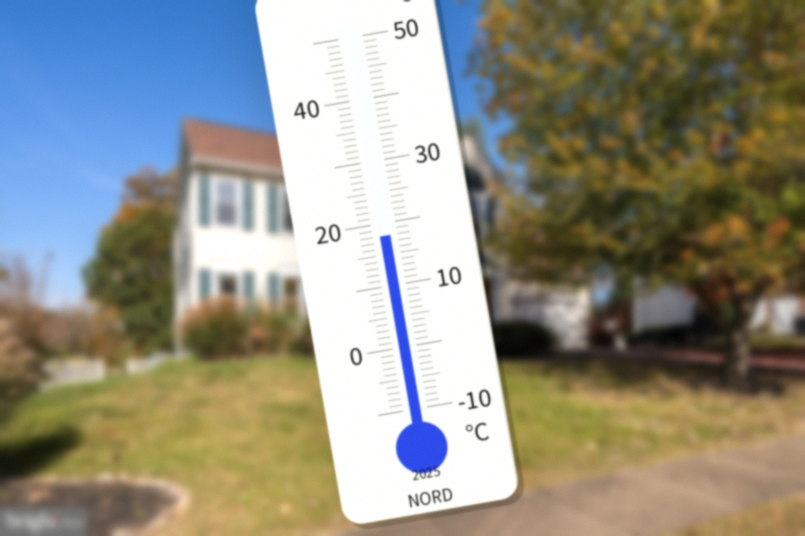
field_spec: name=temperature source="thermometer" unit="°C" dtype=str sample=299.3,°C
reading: 18,°C
